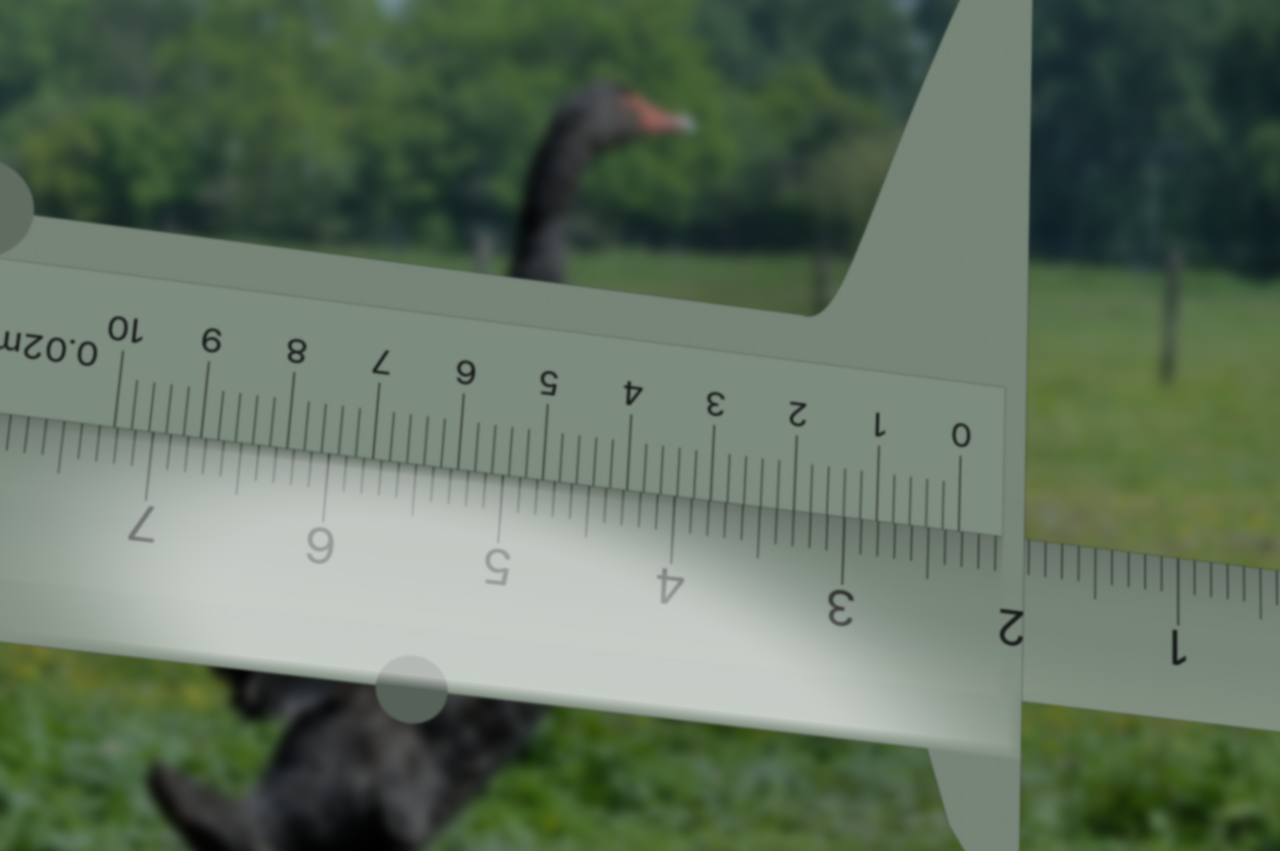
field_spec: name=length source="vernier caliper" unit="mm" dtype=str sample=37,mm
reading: 23.2,mm
